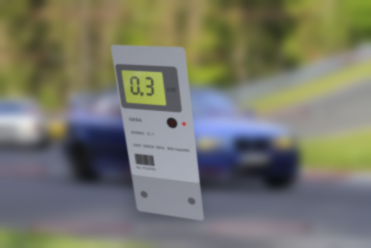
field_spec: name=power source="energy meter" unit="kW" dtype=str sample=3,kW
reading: 0.3,kW
